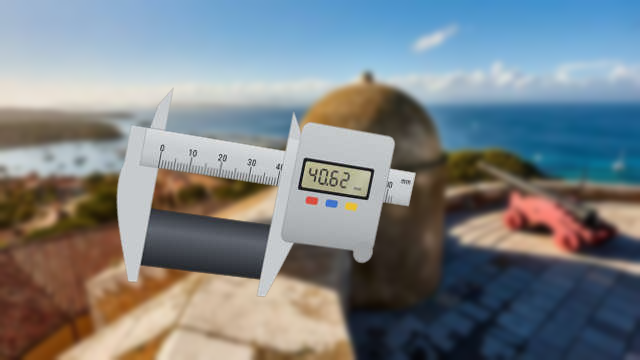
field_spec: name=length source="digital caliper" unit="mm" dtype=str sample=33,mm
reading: 40.62,mm
